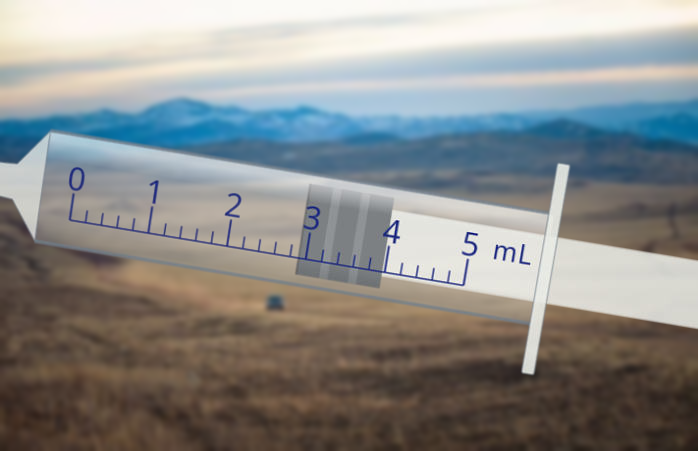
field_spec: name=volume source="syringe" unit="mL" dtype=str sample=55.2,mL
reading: 2.9,mL
